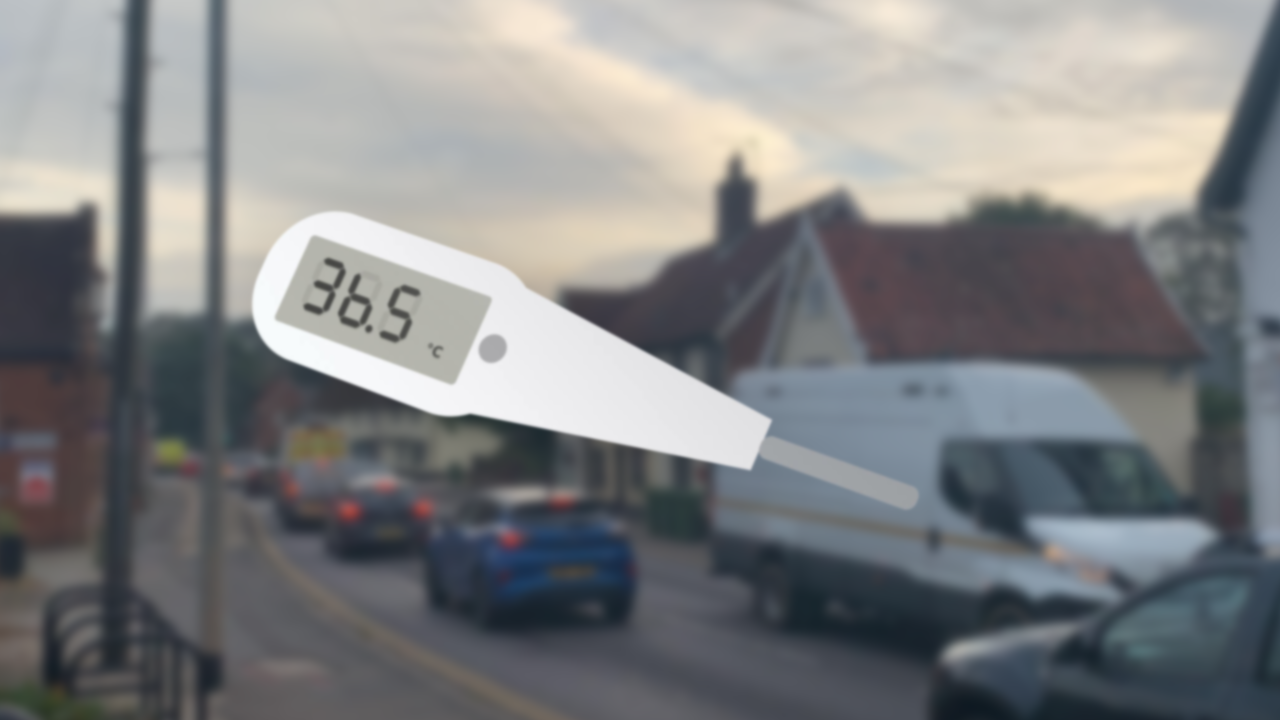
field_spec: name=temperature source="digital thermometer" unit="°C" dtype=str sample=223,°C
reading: 36.5,°C
